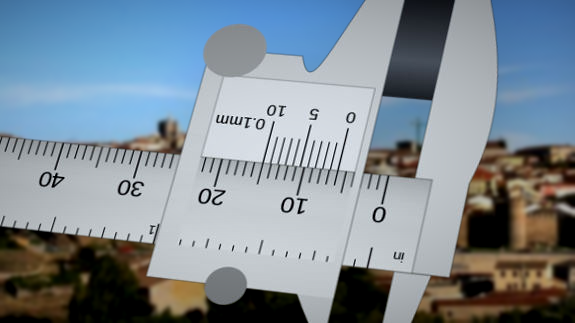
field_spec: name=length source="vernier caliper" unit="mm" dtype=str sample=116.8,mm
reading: 6.0,mm
